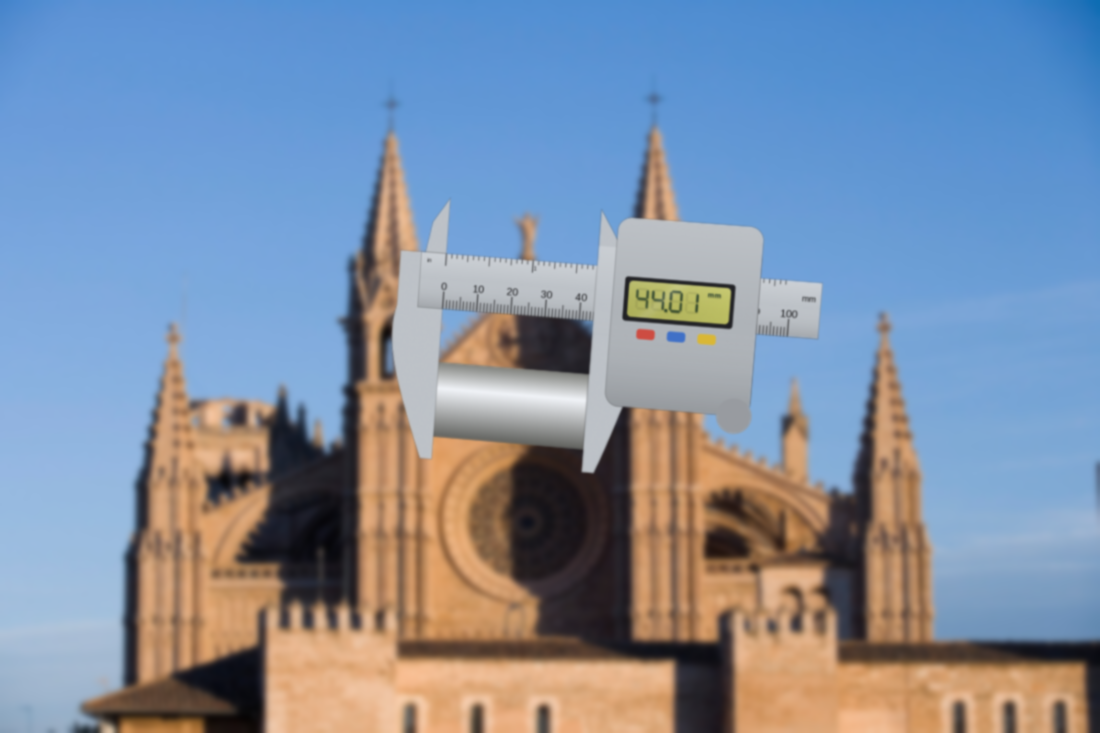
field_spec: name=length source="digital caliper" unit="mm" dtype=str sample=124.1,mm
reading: 44.01,mm
